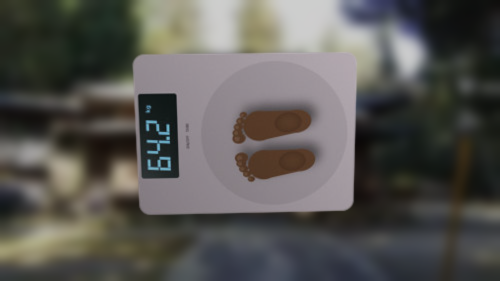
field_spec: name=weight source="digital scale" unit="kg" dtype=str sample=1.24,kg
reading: 64.2,kg
